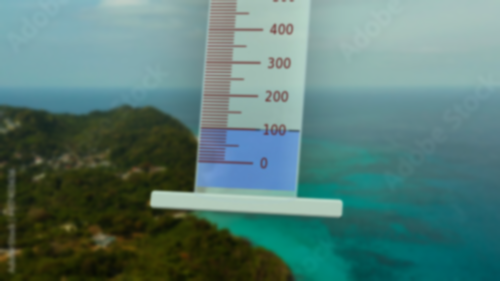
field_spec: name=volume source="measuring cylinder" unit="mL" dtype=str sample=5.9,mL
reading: 100,mL
